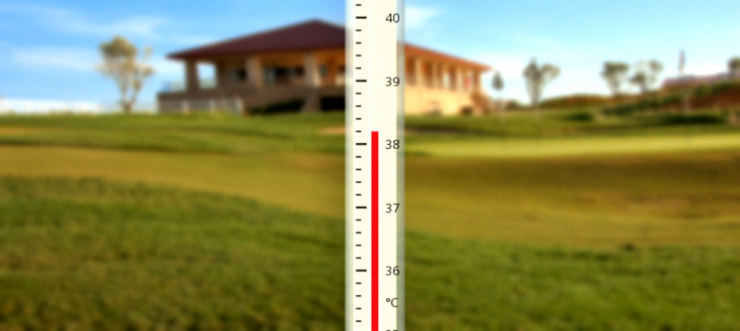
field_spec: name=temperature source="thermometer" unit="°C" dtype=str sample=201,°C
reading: 38.2,°C
